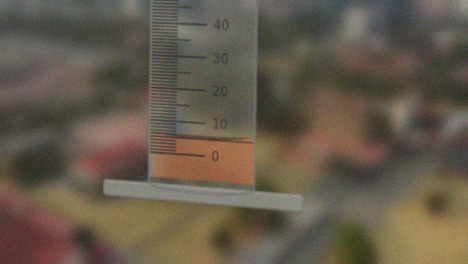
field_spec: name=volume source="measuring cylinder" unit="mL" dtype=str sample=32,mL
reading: 5,mL
